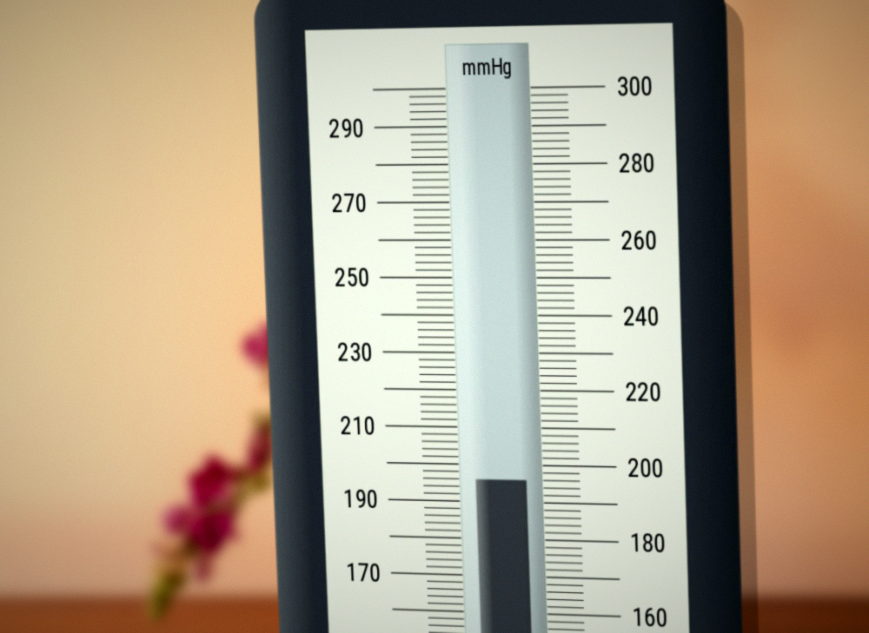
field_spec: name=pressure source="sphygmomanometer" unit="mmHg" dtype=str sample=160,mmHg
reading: 196,mmHg
